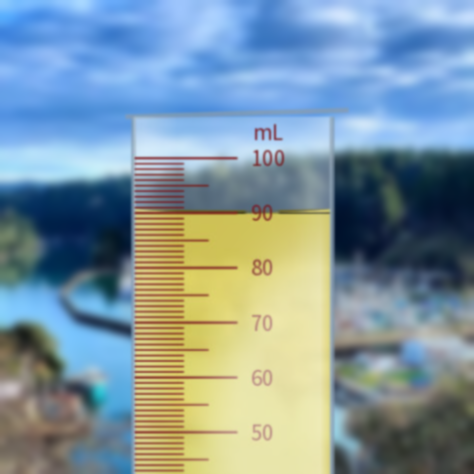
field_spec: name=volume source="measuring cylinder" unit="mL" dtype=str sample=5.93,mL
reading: 90,mL
